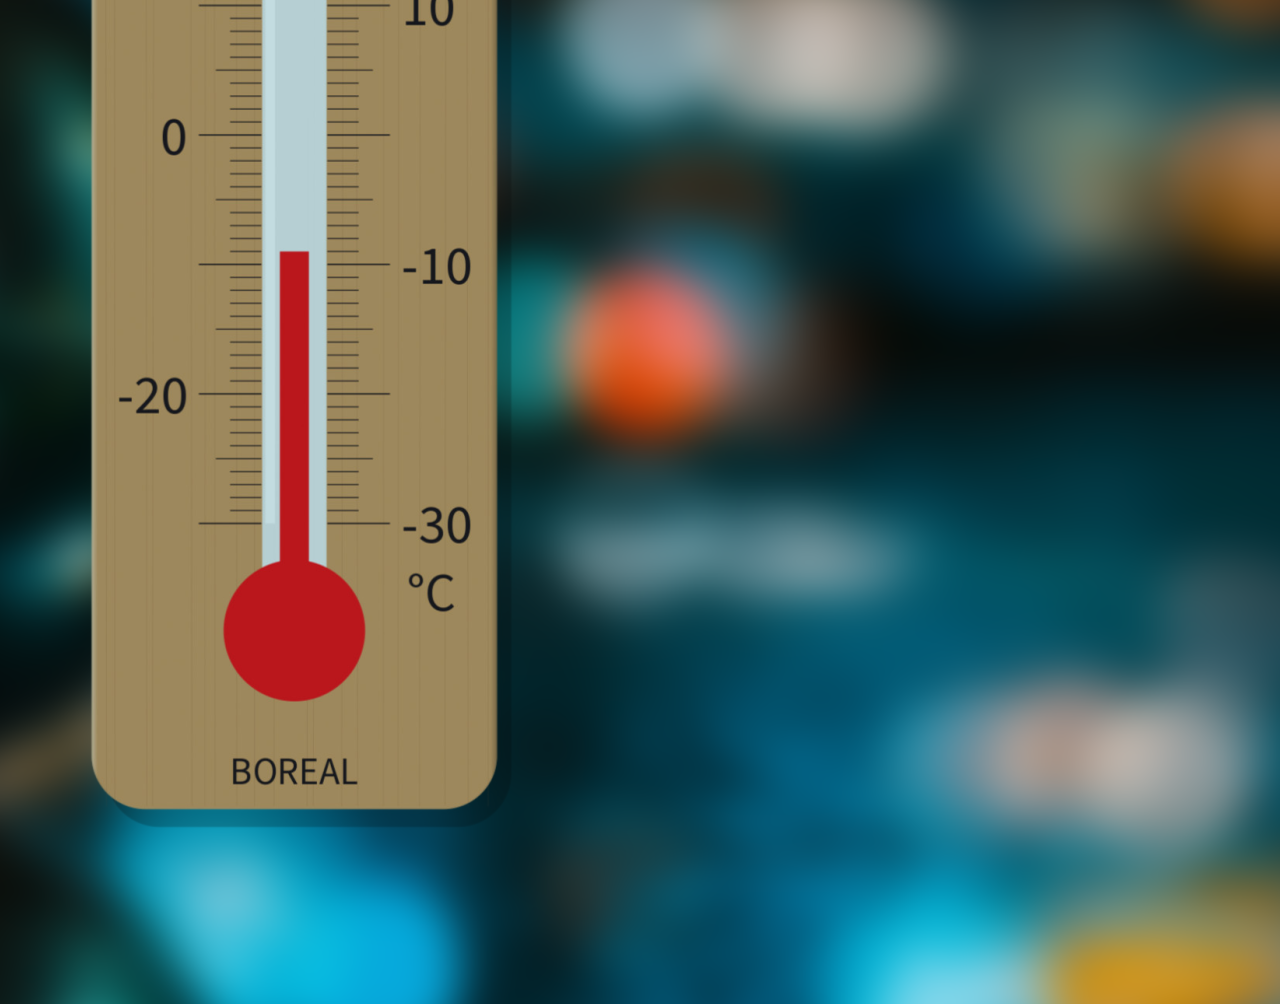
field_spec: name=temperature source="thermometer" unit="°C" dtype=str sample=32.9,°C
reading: -9,°C
